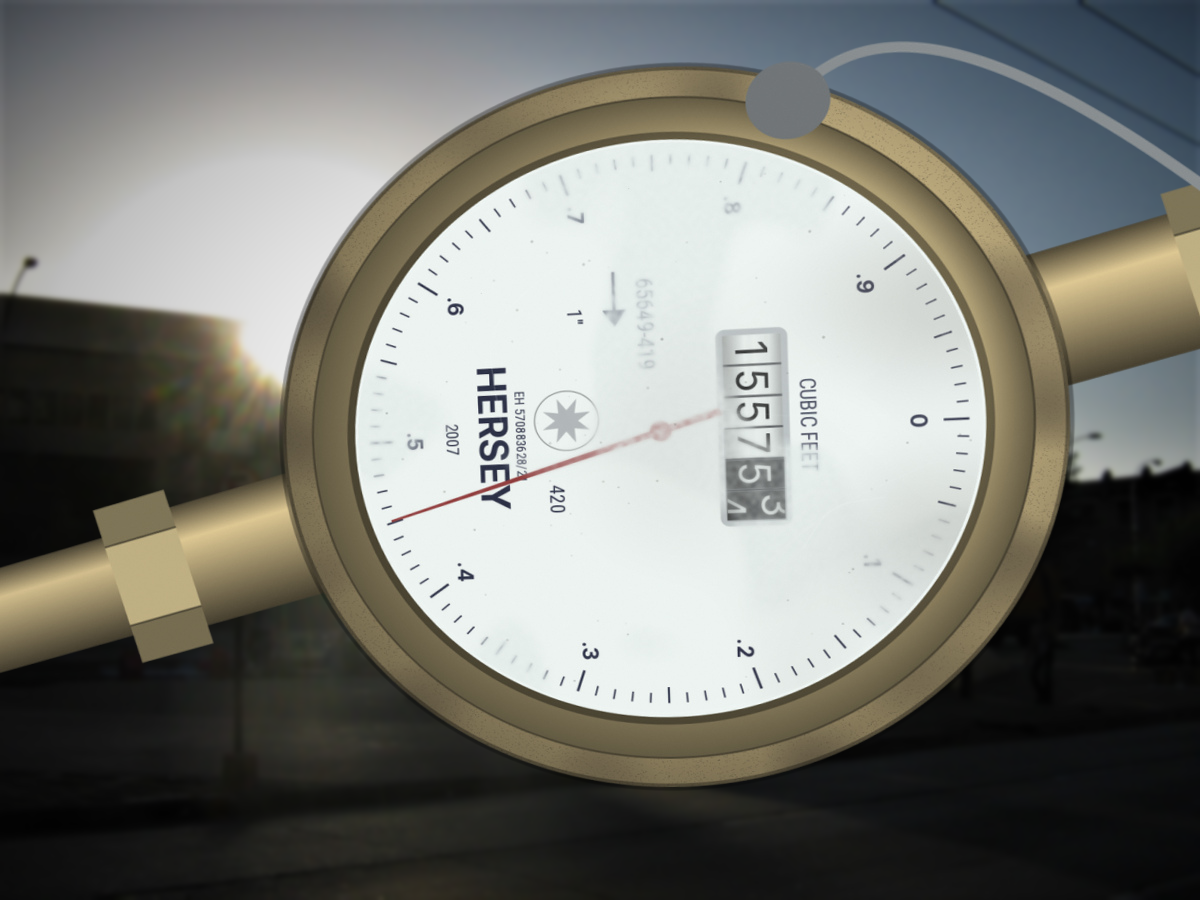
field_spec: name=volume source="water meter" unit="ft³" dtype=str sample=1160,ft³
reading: 155753.45,ft³
